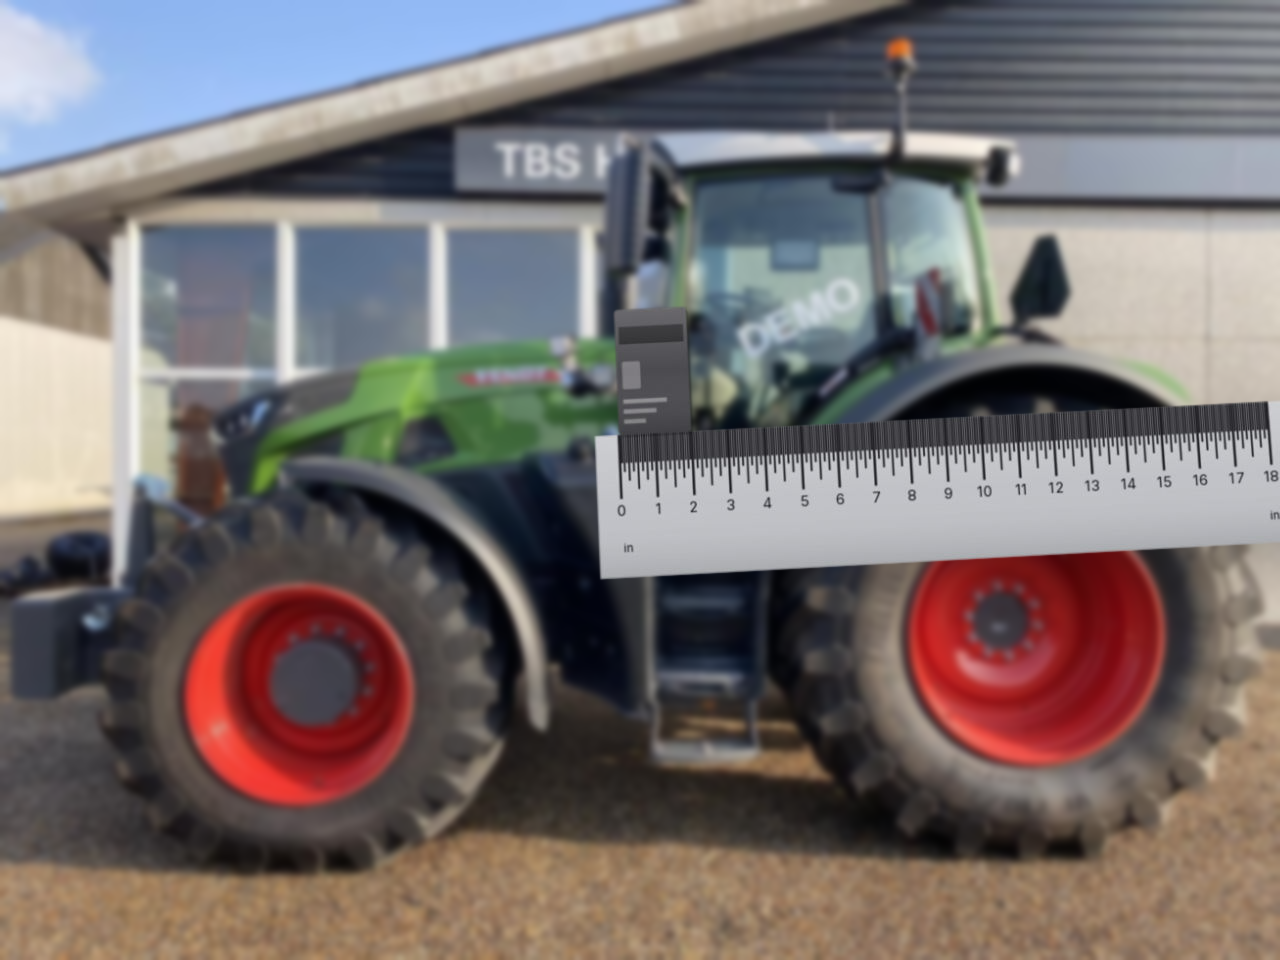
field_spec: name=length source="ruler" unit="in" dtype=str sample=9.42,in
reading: 2,in
